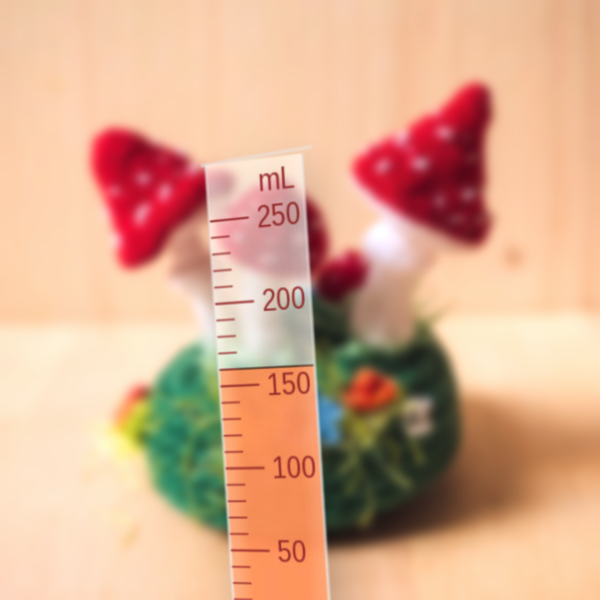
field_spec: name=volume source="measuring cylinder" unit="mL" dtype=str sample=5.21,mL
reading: 160,mL
